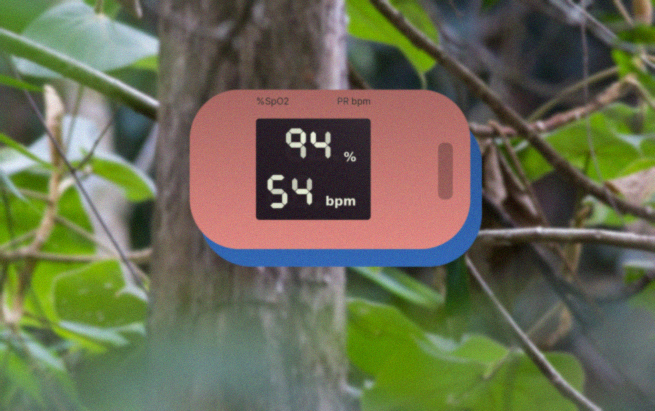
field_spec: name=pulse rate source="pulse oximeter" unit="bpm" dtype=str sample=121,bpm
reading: 54,bpm
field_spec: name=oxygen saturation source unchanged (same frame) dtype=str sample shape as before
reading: 94,%
